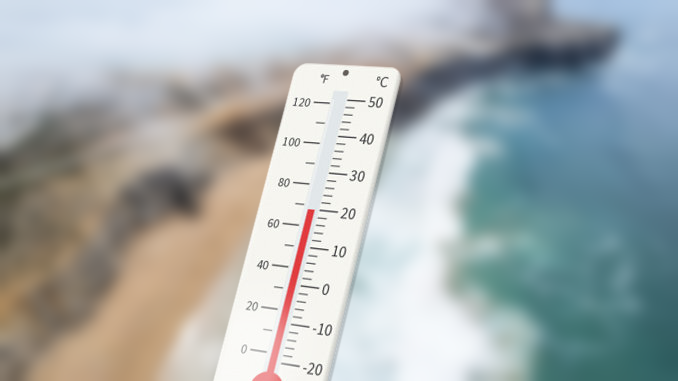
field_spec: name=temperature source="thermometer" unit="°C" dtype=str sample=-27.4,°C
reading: 20,°C
